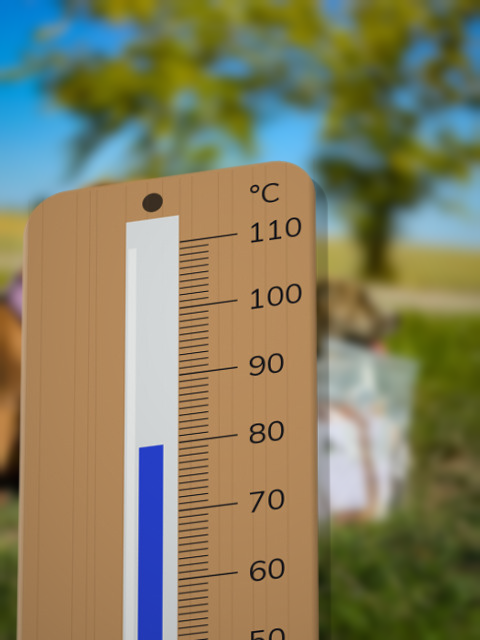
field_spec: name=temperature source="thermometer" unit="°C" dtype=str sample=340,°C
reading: 80,°C
